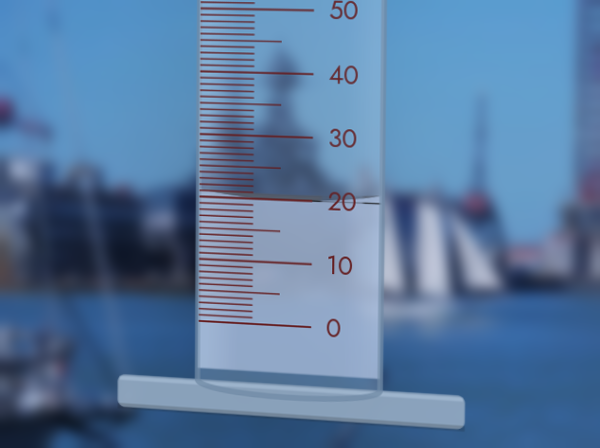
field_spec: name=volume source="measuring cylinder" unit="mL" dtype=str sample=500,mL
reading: 20,mL
